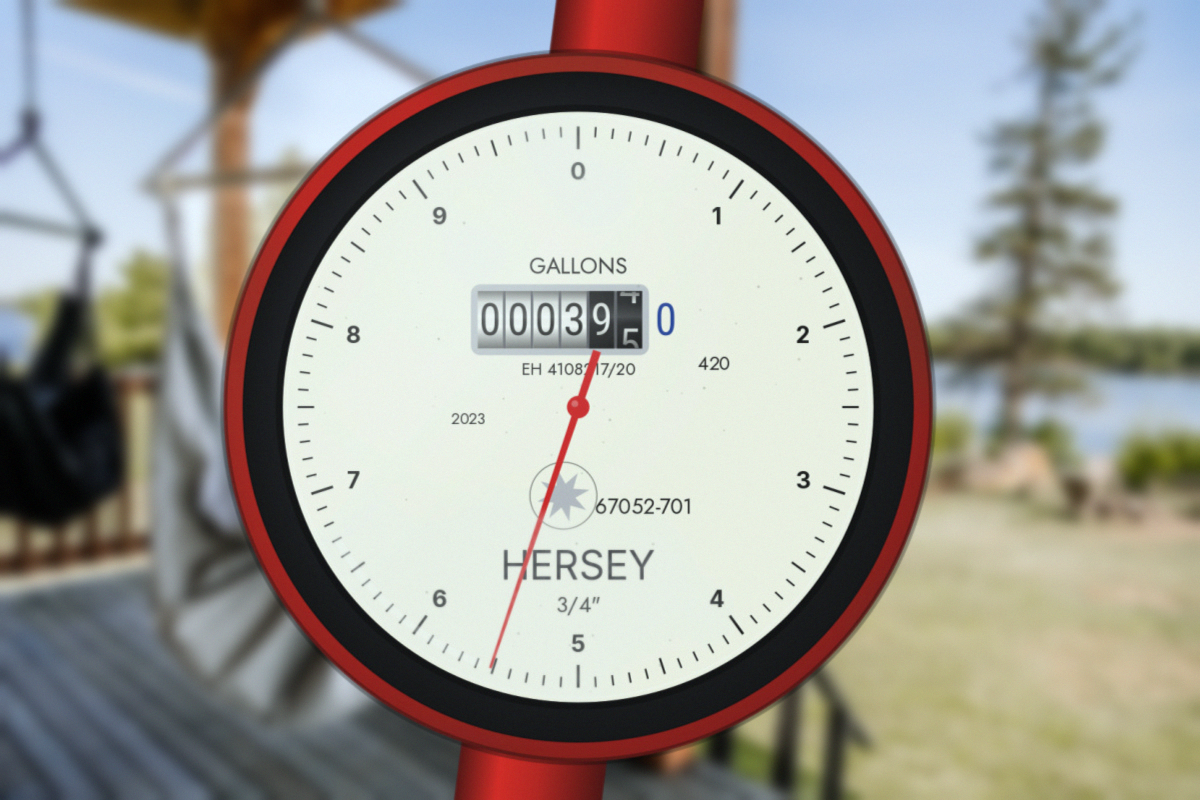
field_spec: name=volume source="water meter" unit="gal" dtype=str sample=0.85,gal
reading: 3945.5,gal
